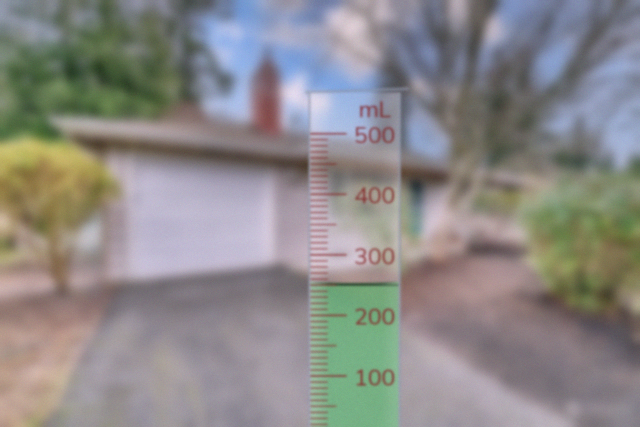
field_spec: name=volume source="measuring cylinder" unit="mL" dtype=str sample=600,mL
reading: 250,mL
